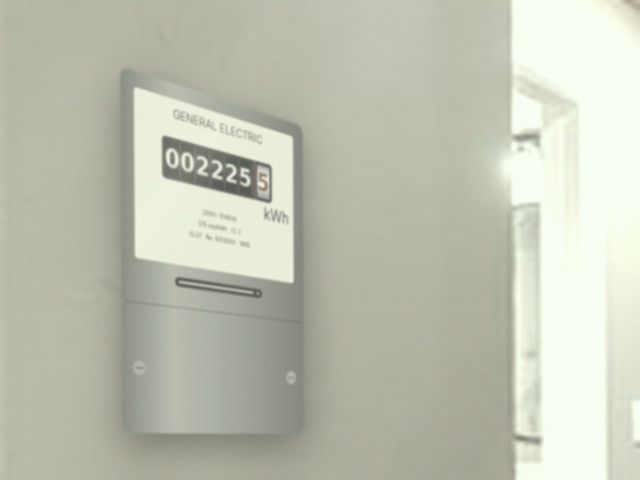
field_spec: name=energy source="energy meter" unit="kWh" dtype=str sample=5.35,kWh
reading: 2225.5,kWh
